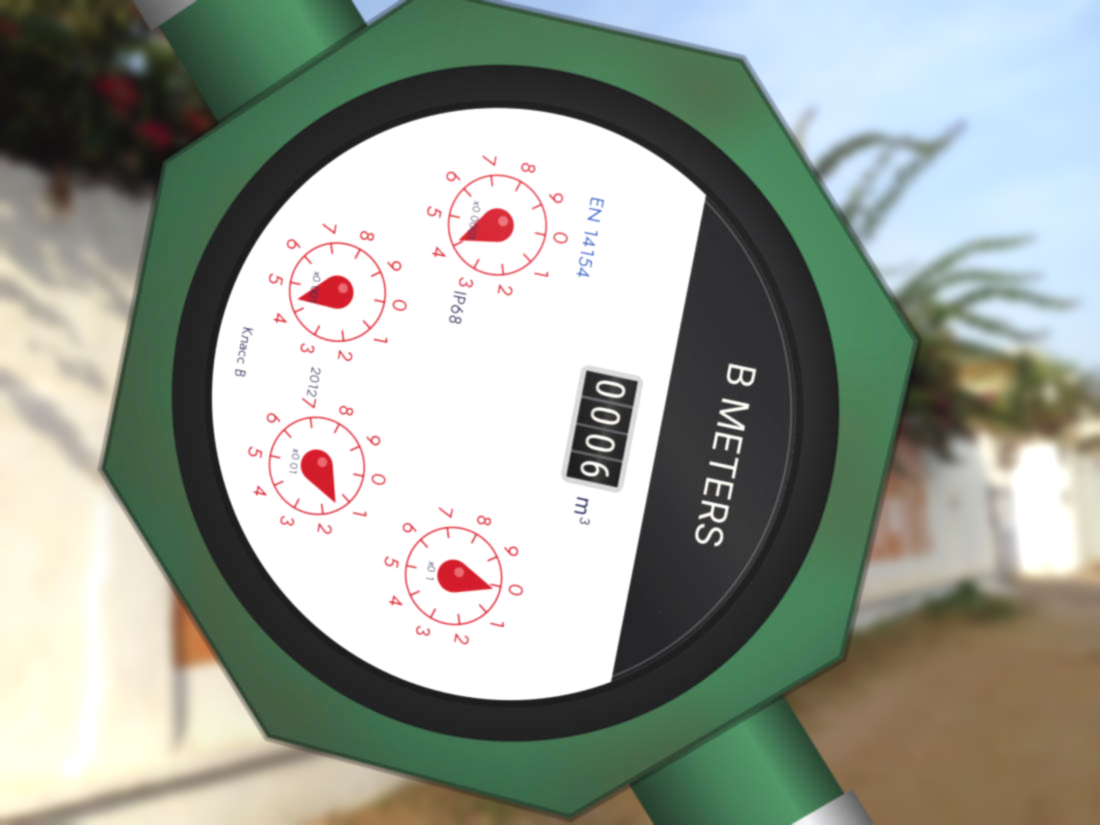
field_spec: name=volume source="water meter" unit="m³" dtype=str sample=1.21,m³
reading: 6.0144,m³
